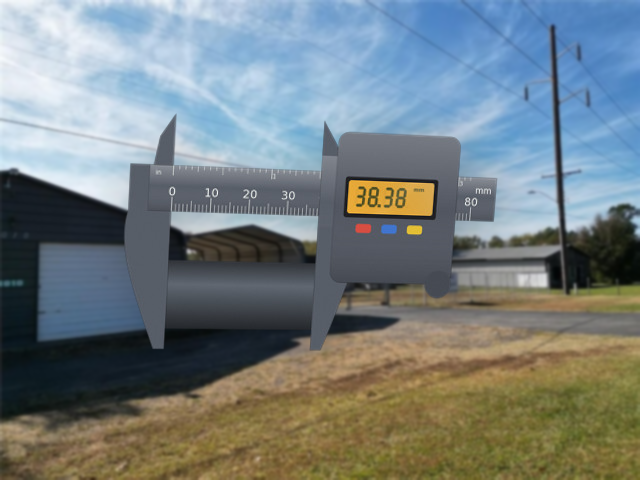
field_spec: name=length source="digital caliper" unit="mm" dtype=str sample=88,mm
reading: 38.38,mm
